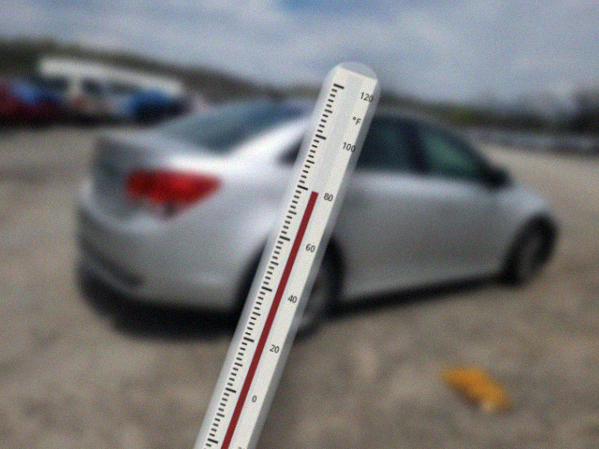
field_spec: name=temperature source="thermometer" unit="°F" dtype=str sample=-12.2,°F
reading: 80,°F
